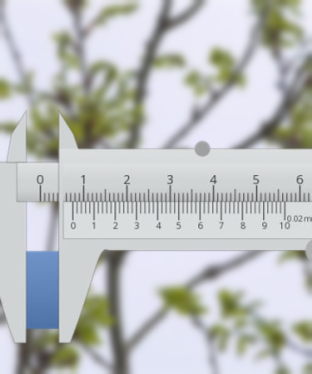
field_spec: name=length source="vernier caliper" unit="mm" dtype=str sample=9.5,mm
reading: 7.5,mm
